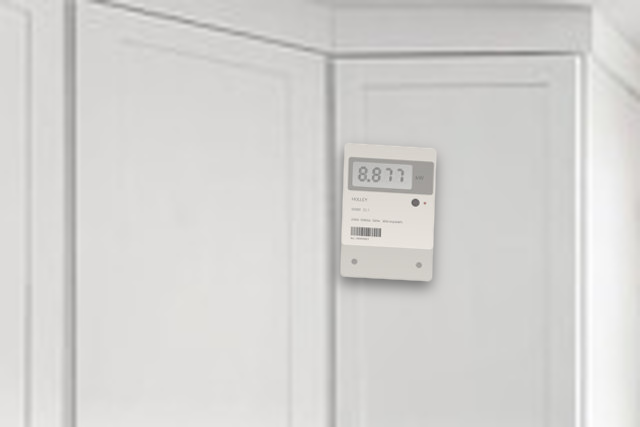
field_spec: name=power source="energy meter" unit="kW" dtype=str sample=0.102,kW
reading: 8.877,kW
